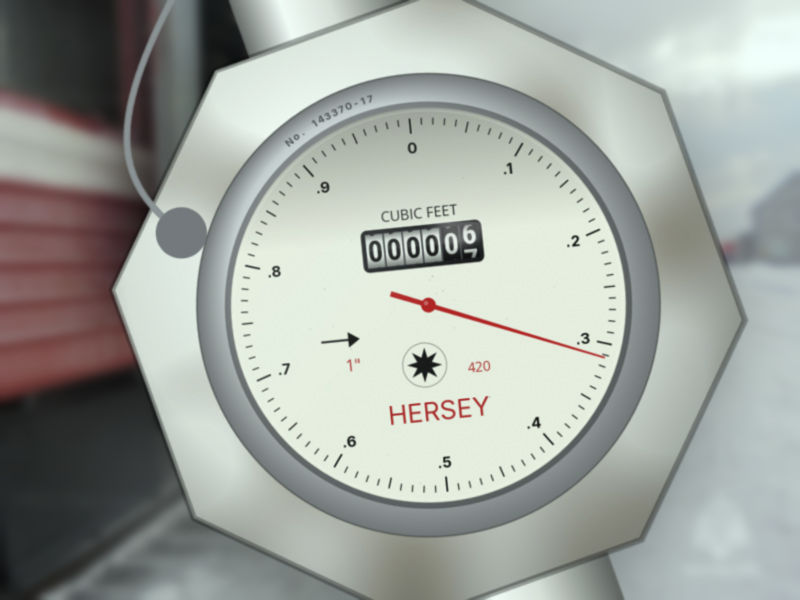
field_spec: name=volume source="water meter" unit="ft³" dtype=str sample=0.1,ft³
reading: 6.31,ft³
